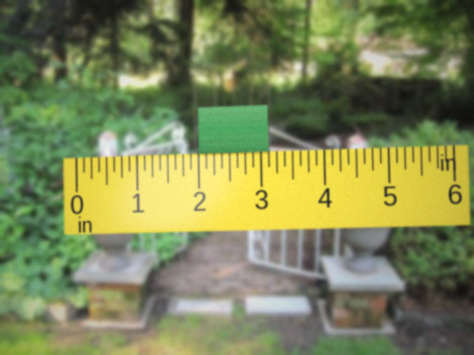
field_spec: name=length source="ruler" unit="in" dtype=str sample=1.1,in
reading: 1.125,in
